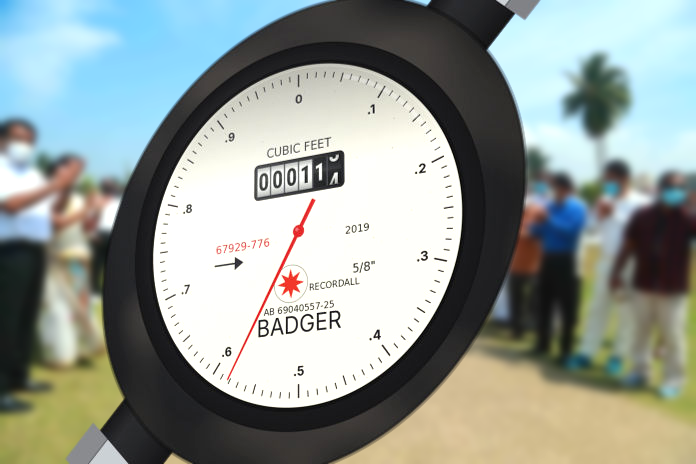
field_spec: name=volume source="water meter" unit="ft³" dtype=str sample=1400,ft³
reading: 113.58,ft³
